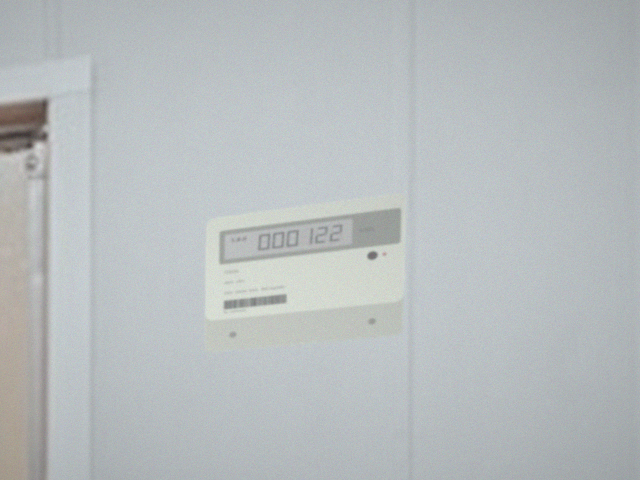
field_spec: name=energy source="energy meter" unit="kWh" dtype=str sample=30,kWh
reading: 122,kWh
